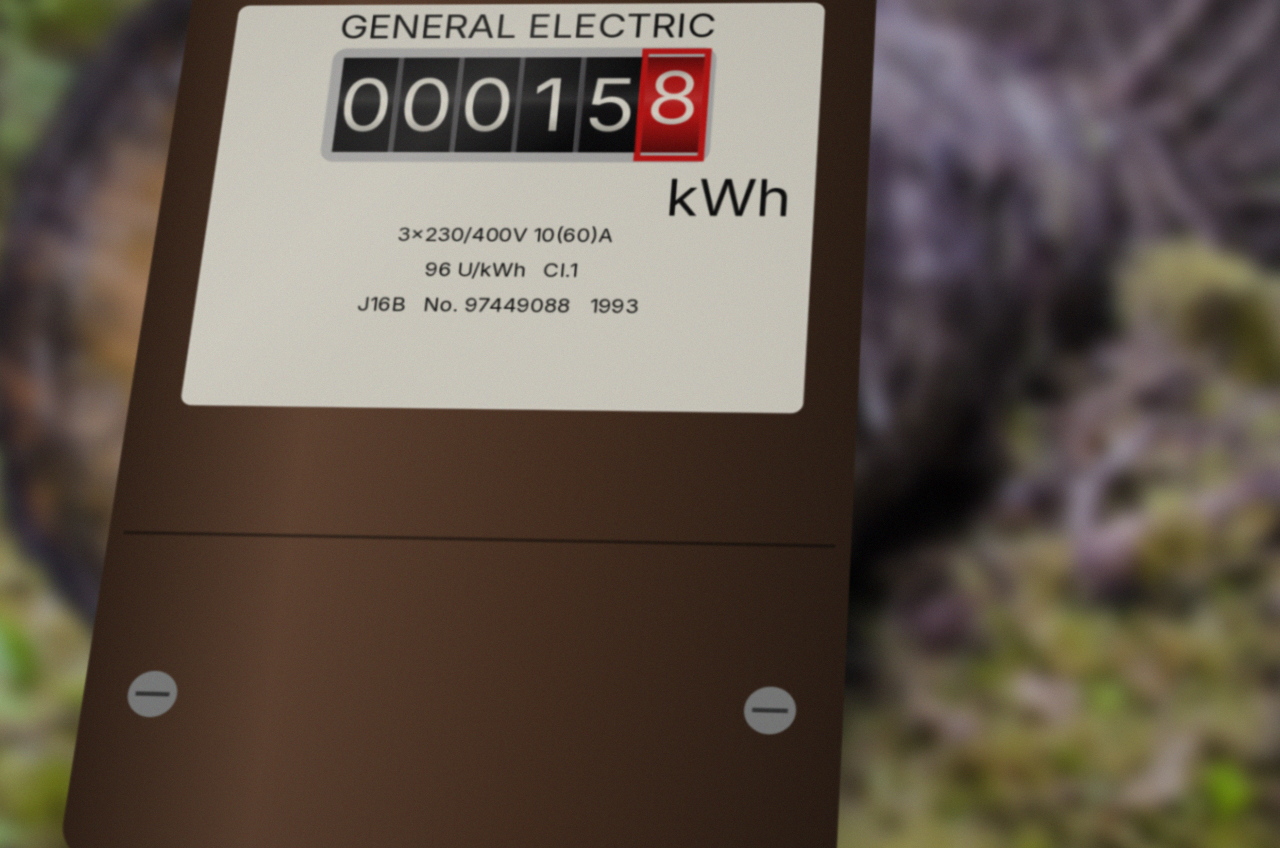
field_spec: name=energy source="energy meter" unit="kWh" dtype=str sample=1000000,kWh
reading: 15.8,kWh
